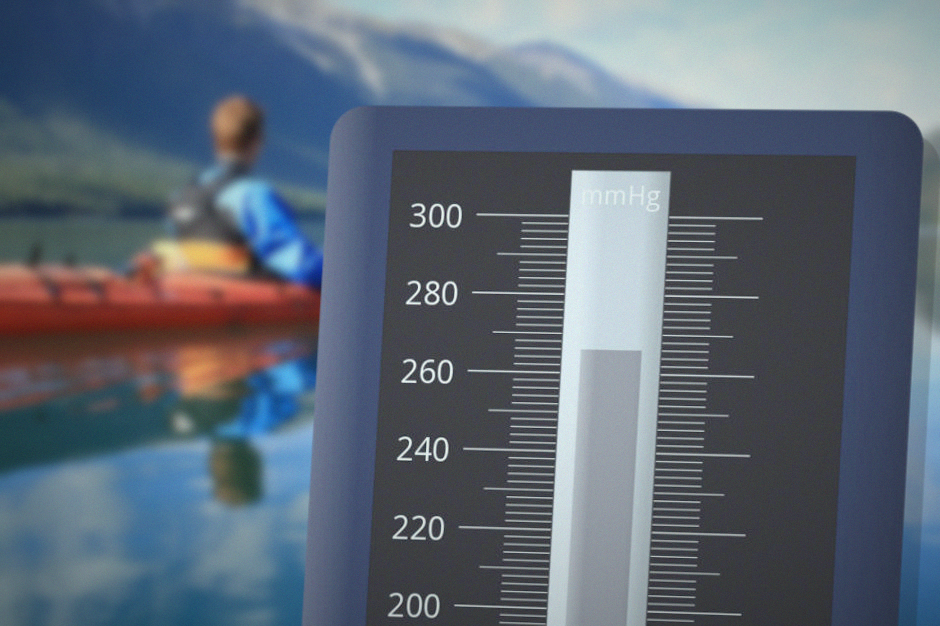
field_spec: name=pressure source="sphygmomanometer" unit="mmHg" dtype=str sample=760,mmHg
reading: 266,mmHg
